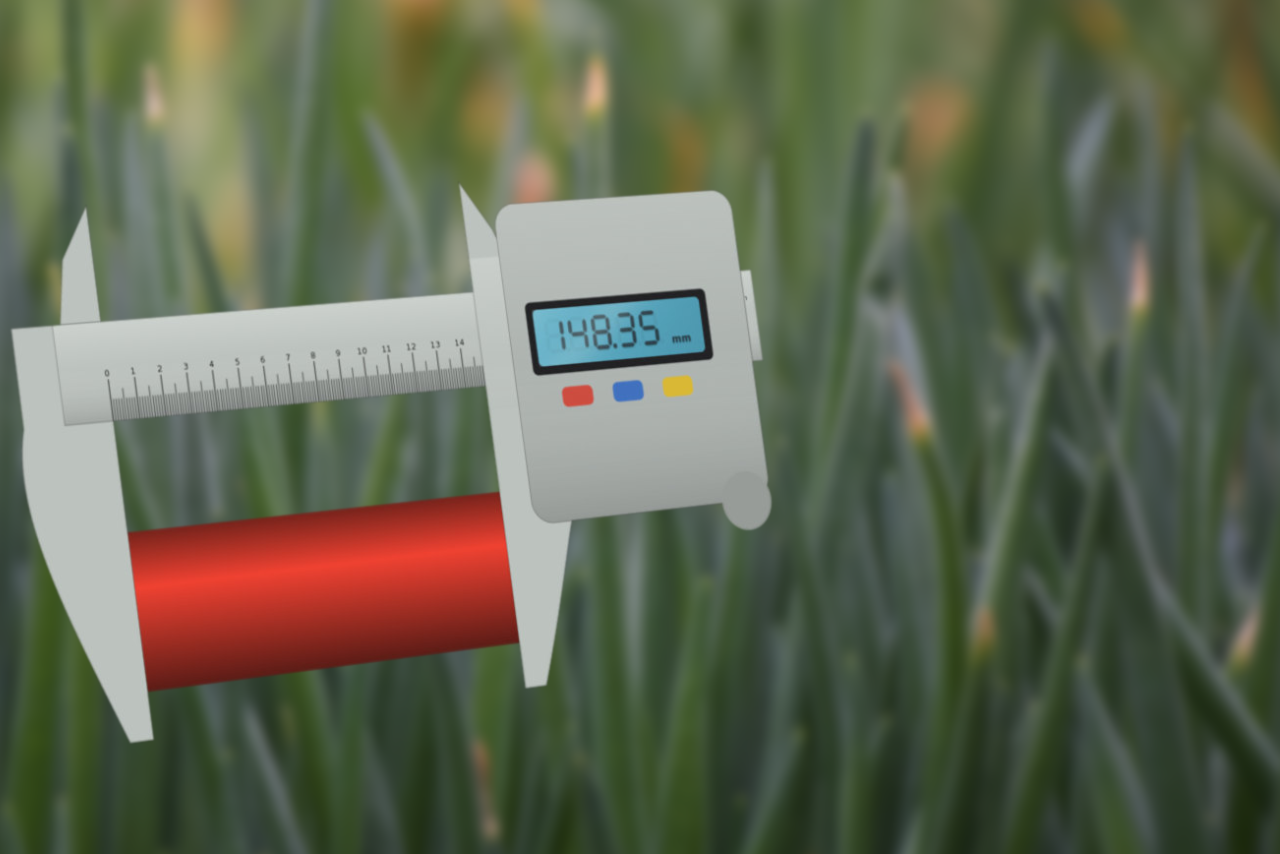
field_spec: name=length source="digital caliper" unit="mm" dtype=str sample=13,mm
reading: 148.35,mm
